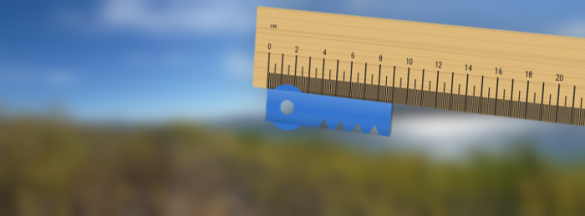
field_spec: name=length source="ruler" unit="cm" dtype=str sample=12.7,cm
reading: 9,cm
